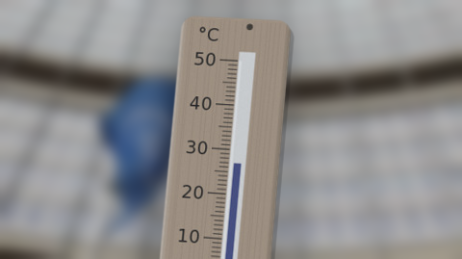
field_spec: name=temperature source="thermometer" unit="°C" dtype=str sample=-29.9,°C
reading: 27,°C
